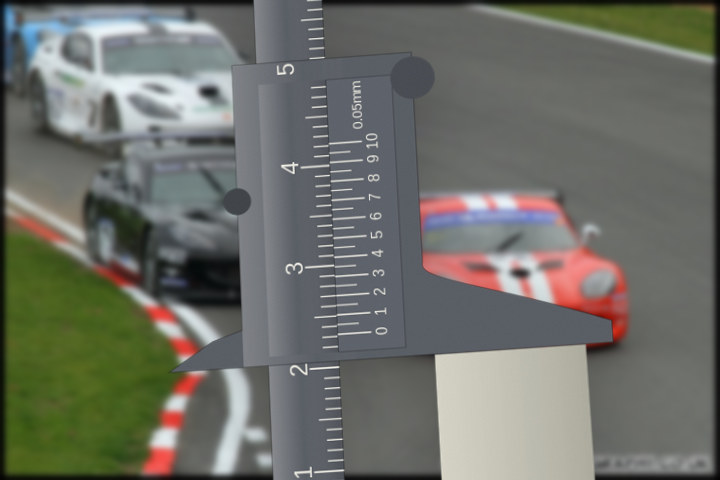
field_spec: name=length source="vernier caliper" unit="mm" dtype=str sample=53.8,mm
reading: 23.2,mm
